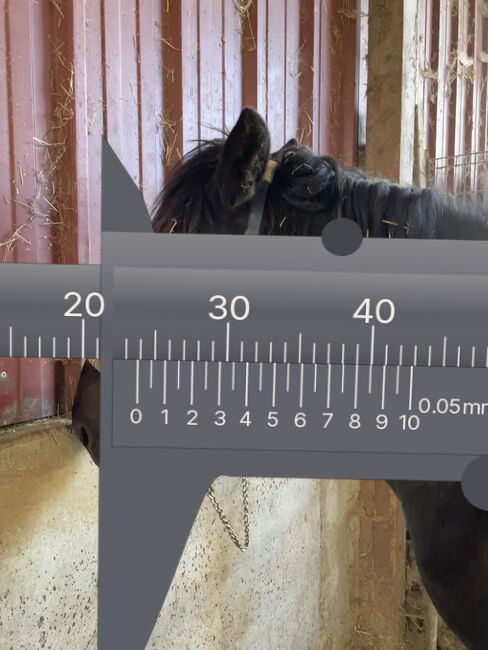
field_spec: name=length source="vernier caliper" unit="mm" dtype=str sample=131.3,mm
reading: 23.8,mm
